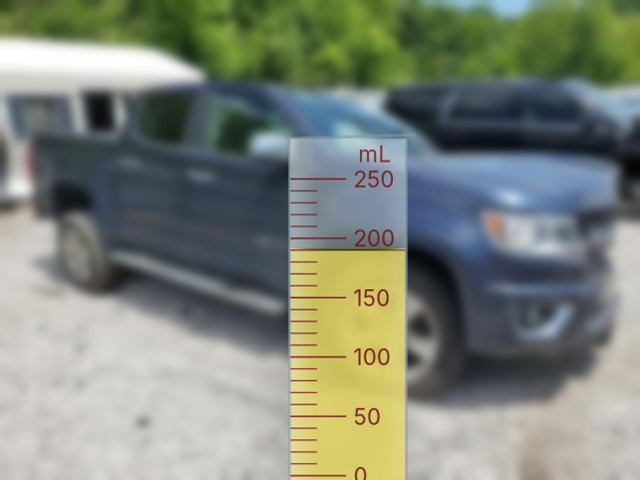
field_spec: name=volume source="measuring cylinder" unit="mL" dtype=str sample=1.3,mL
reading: 190,mL
